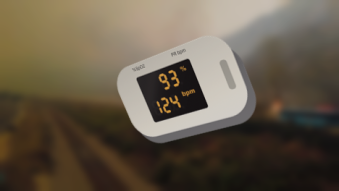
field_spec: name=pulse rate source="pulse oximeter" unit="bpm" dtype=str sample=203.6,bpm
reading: 124,bpm
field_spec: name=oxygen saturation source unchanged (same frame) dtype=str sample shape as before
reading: 93,%
